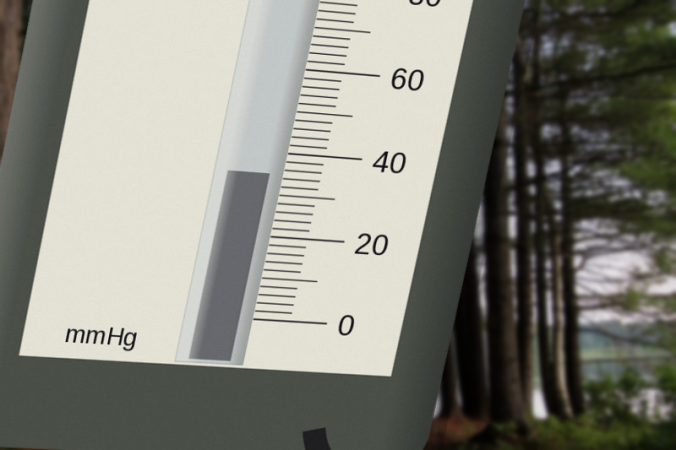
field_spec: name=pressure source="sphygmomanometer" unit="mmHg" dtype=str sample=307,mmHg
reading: 35,mmHg
